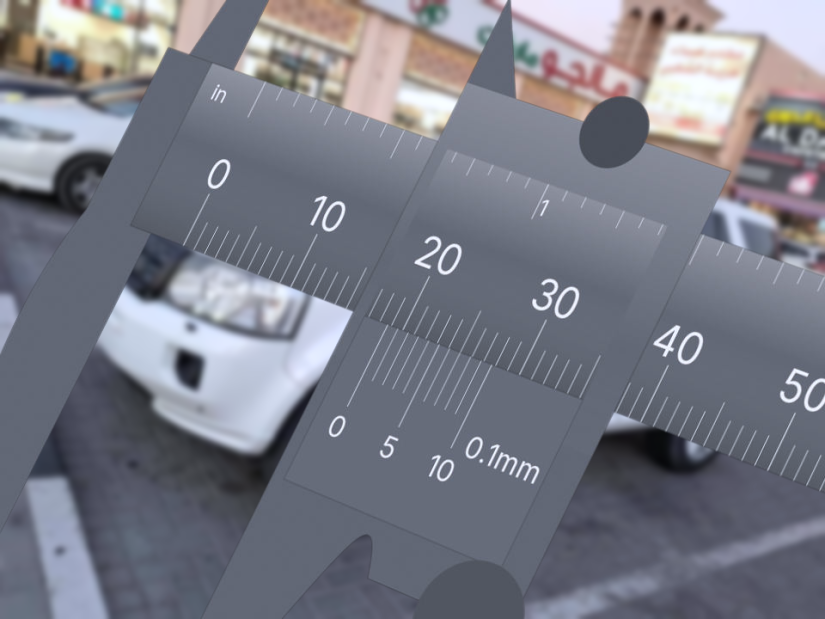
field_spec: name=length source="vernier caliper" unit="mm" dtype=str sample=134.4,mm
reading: 18.7,mm
